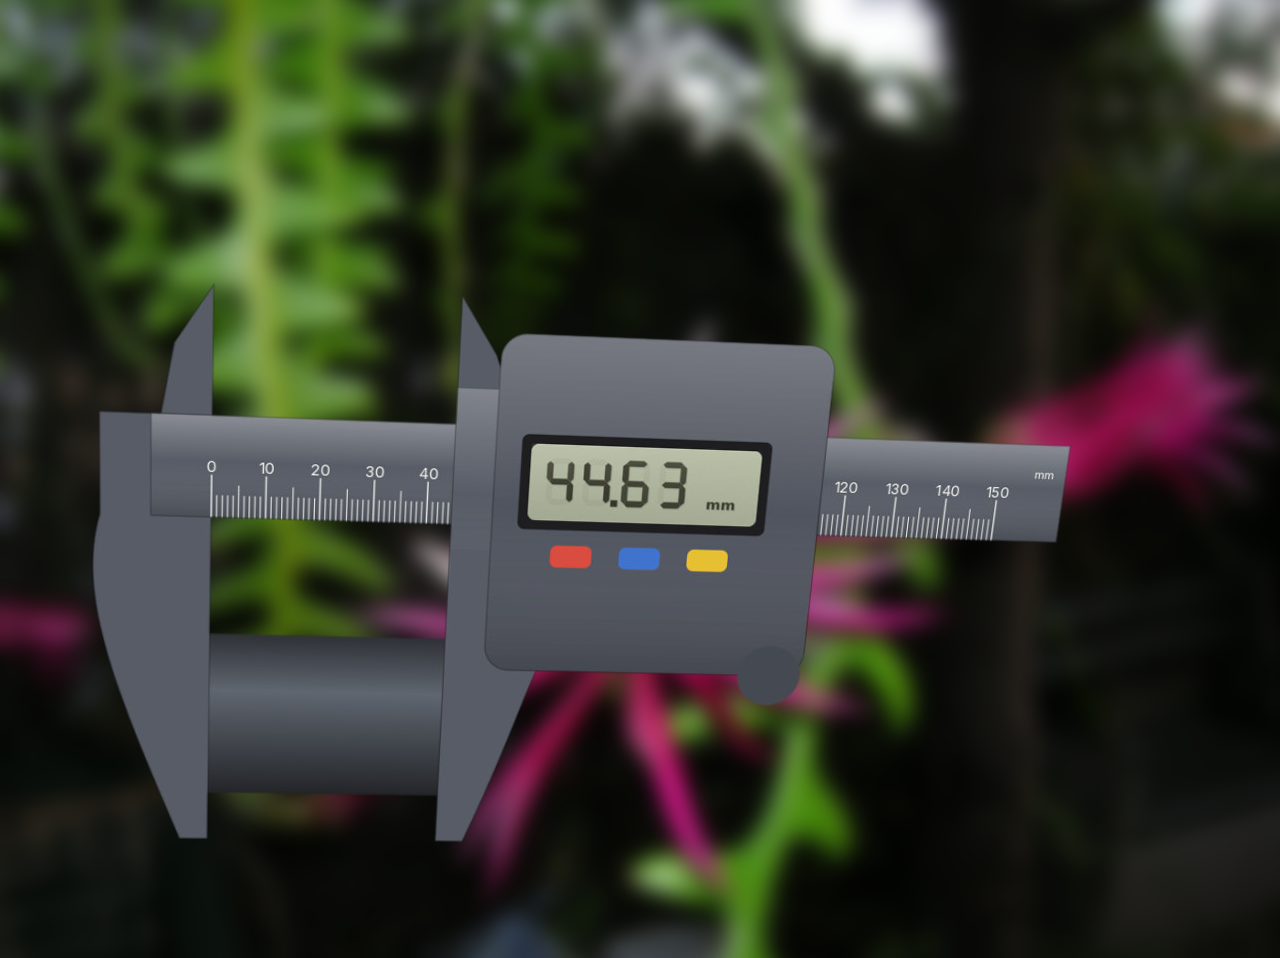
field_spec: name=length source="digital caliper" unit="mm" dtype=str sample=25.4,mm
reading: 44.63,mm
